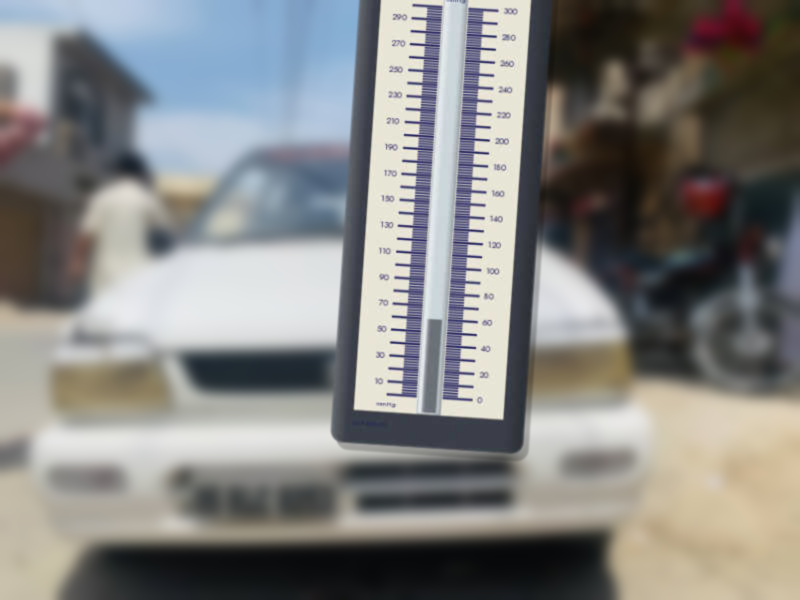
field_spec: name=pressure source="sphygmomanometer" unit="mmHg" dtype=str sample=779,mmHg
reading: 60,mmHg
